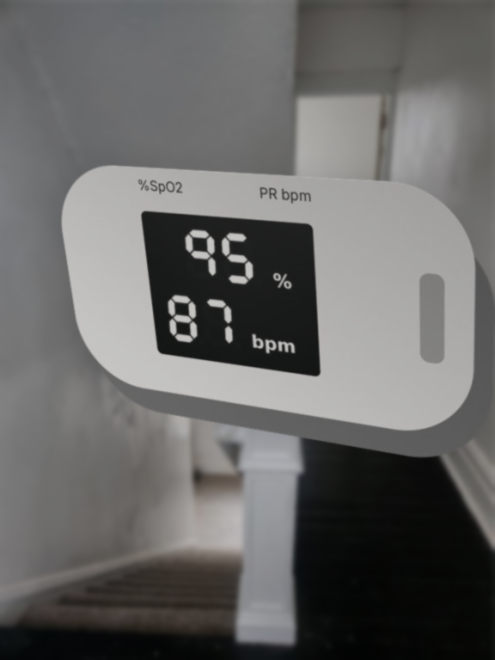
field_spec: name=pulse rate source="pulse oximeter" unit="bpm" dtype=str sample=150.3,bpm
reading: 87,bpm
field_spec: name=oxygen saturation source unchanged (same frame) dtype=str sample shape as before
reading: 95,%
